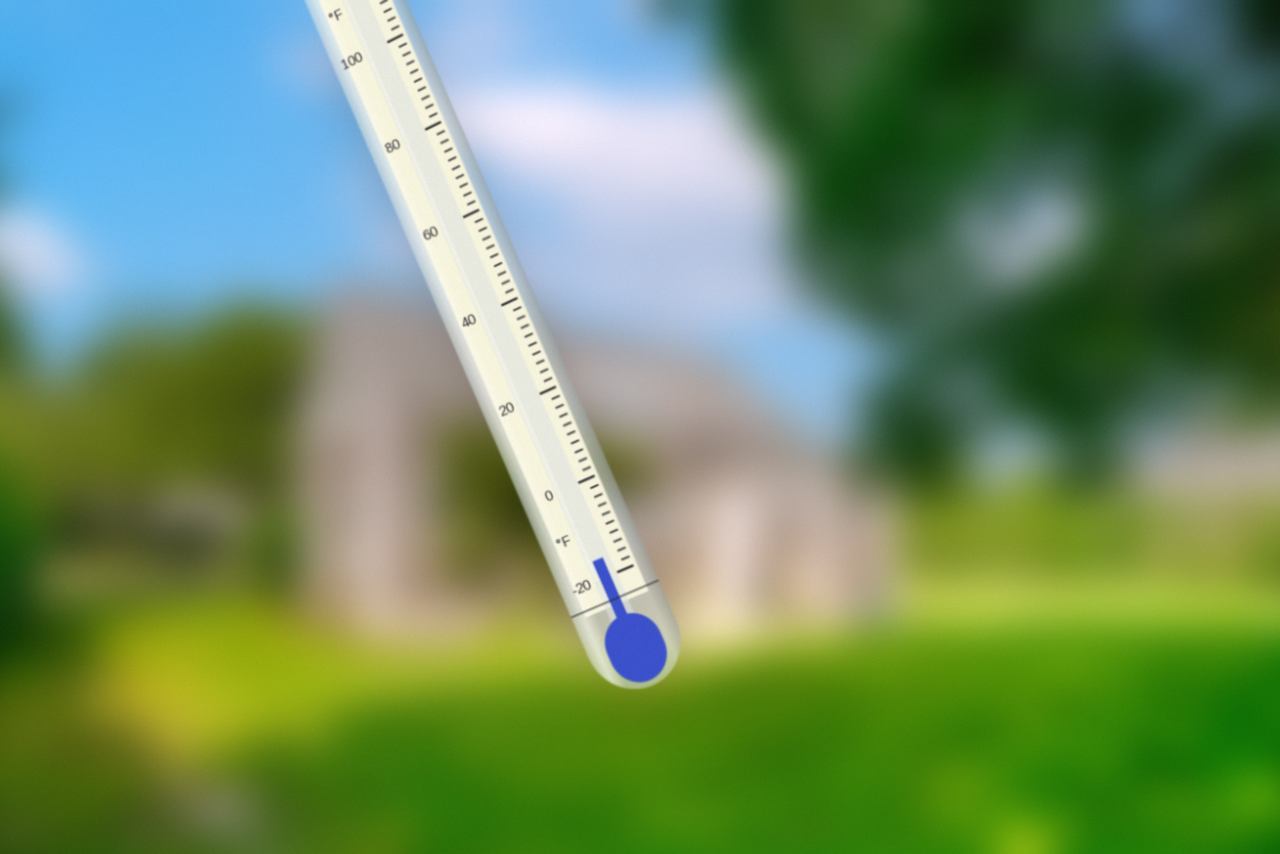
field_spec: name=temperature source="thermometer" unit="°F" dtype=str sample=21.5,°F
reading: -16,°F
